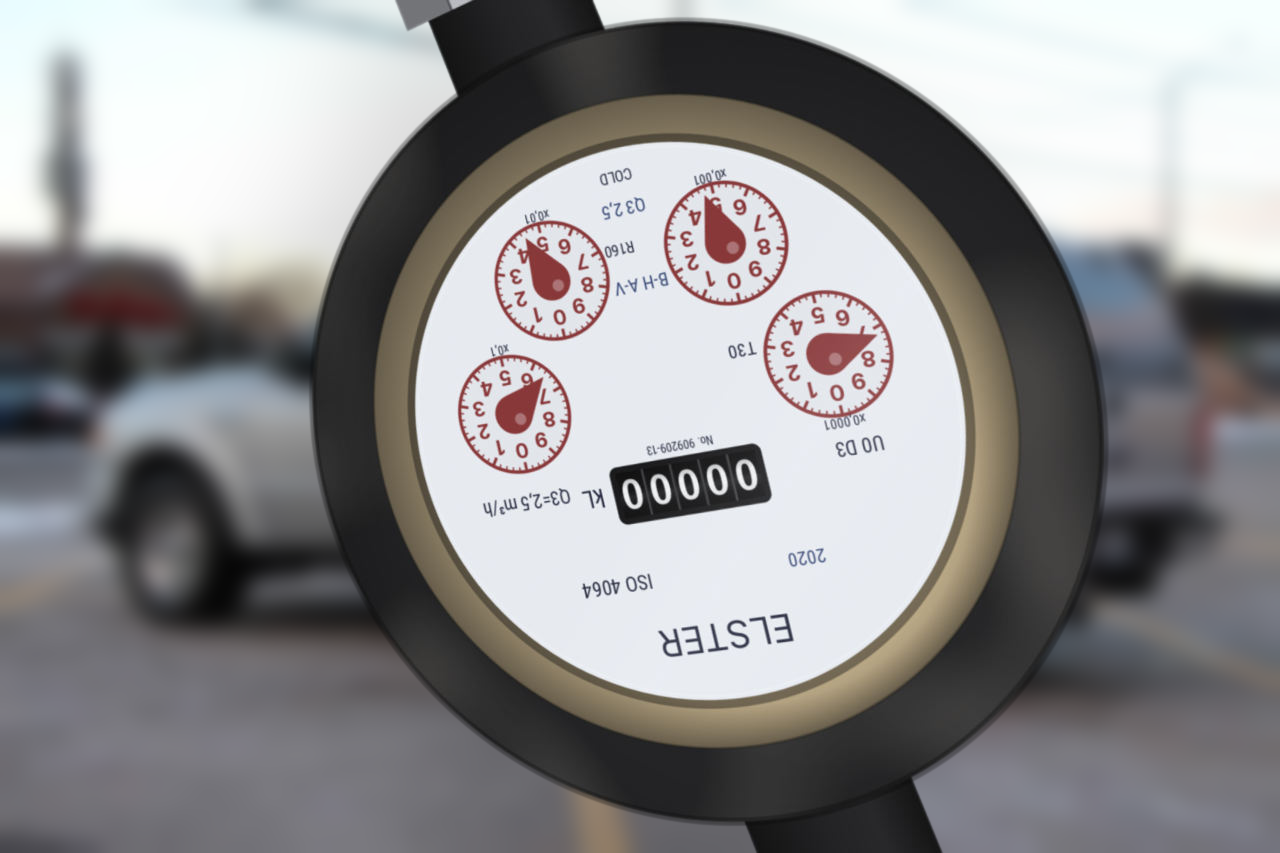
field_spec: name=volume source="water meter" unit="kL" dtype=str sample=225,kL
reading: 0.6447,kL
